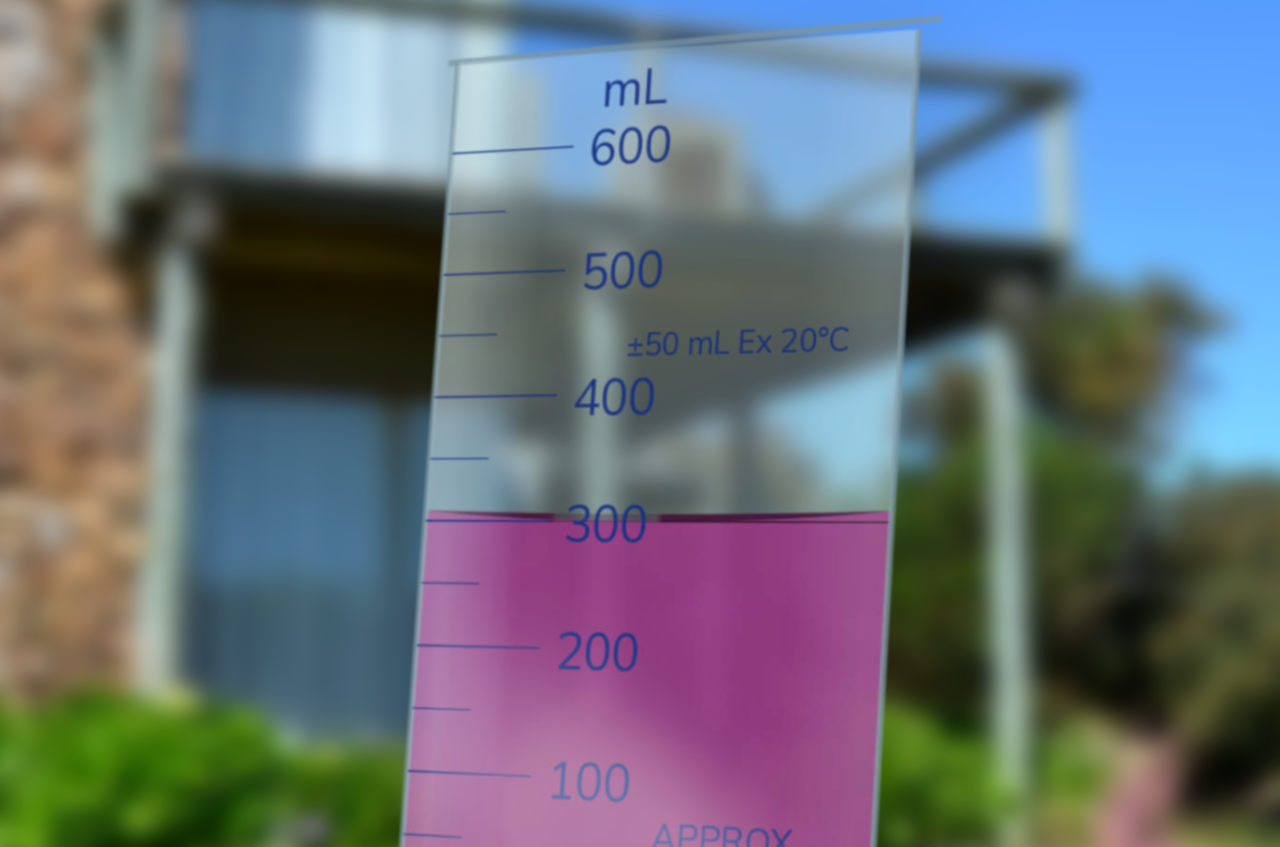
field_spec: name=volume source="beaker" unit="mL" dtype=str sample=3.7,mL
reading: 300,mL
